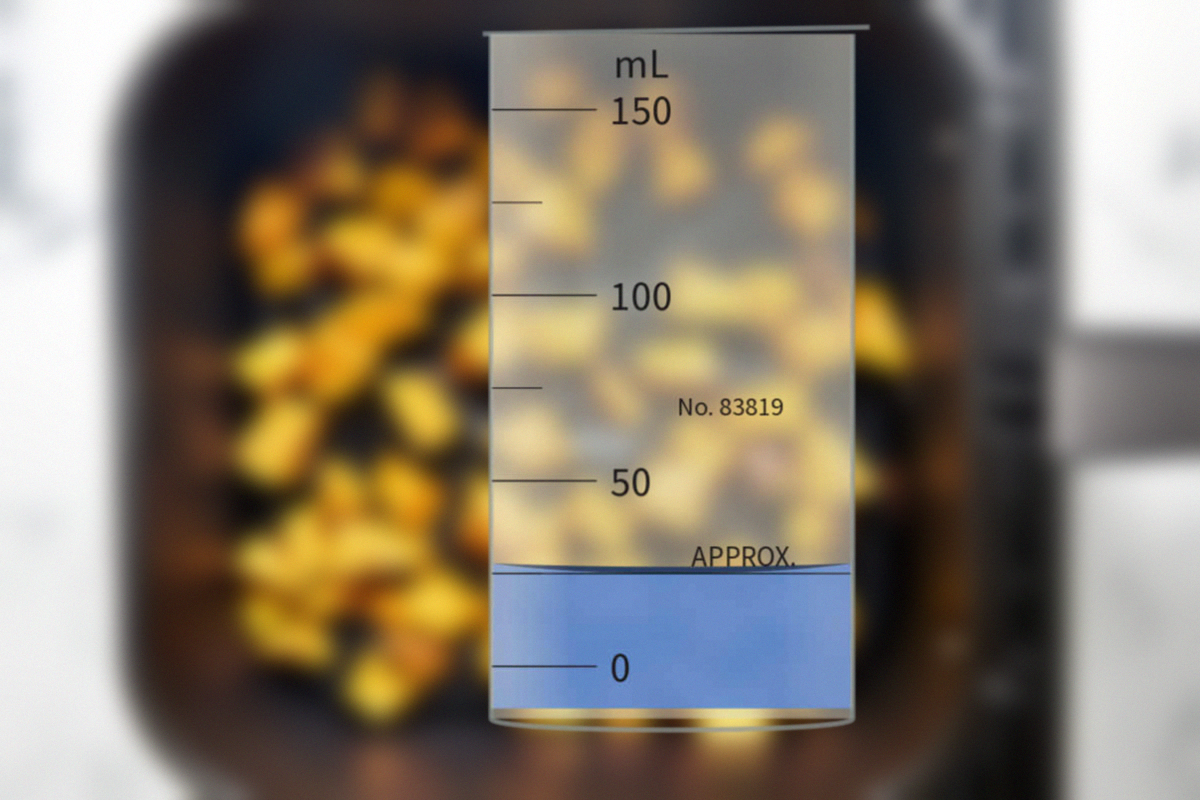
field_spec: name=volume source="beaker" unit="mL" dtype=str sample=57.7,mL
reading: 25,mL
